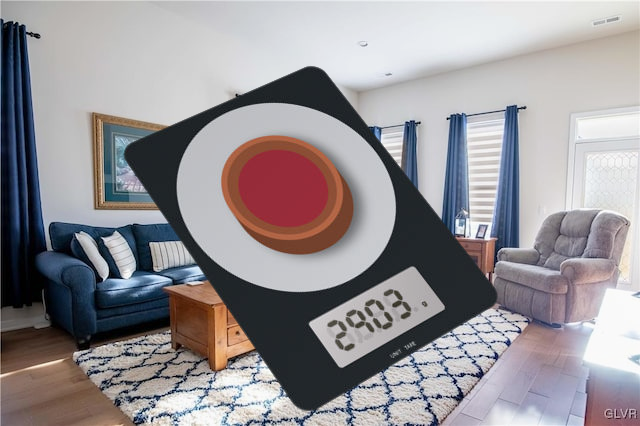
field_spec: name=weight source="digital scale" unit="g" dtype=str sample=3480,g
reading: 2903,g
